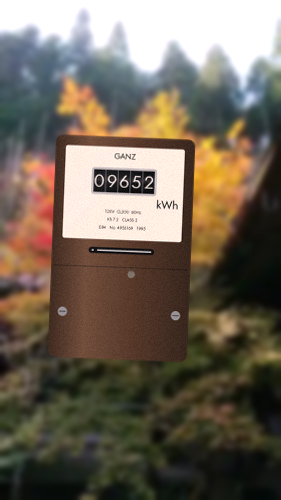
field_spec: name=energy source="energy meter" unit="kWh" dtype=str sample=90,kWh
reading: 9652,kWh
